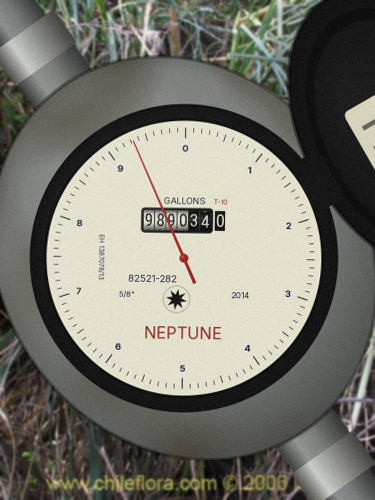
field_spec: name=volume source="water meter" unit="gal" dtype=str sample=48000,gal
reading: 9890339.3,gal
